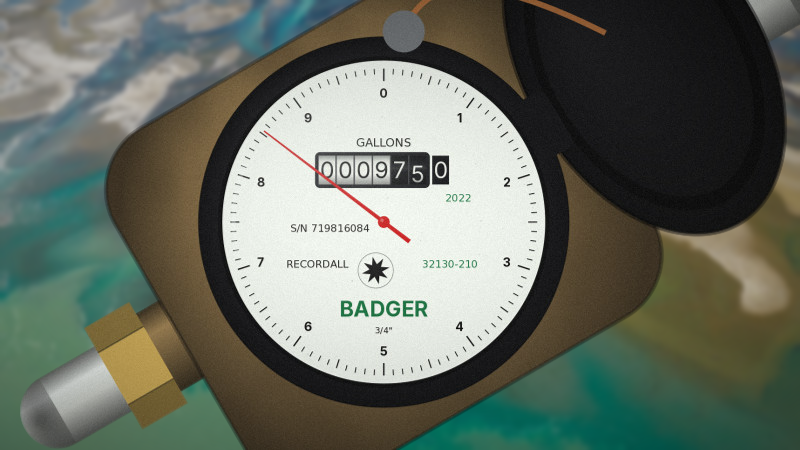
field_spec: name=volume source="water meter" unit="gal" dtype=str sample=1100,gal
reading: 9748.5,gal
